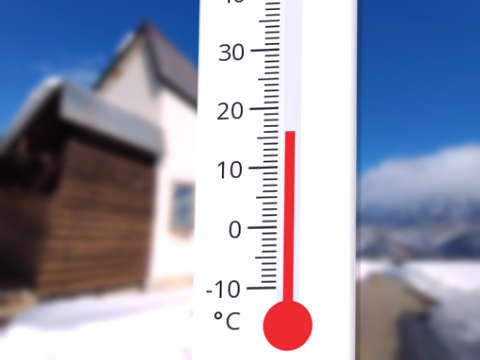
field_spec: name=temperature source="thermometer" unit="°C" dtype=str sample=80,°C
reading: 16,°C
